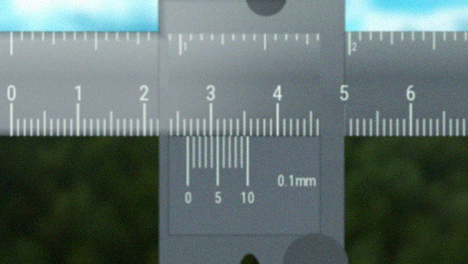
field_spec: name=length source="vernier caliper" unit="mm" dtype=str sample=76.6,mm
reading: 26.5,mm
